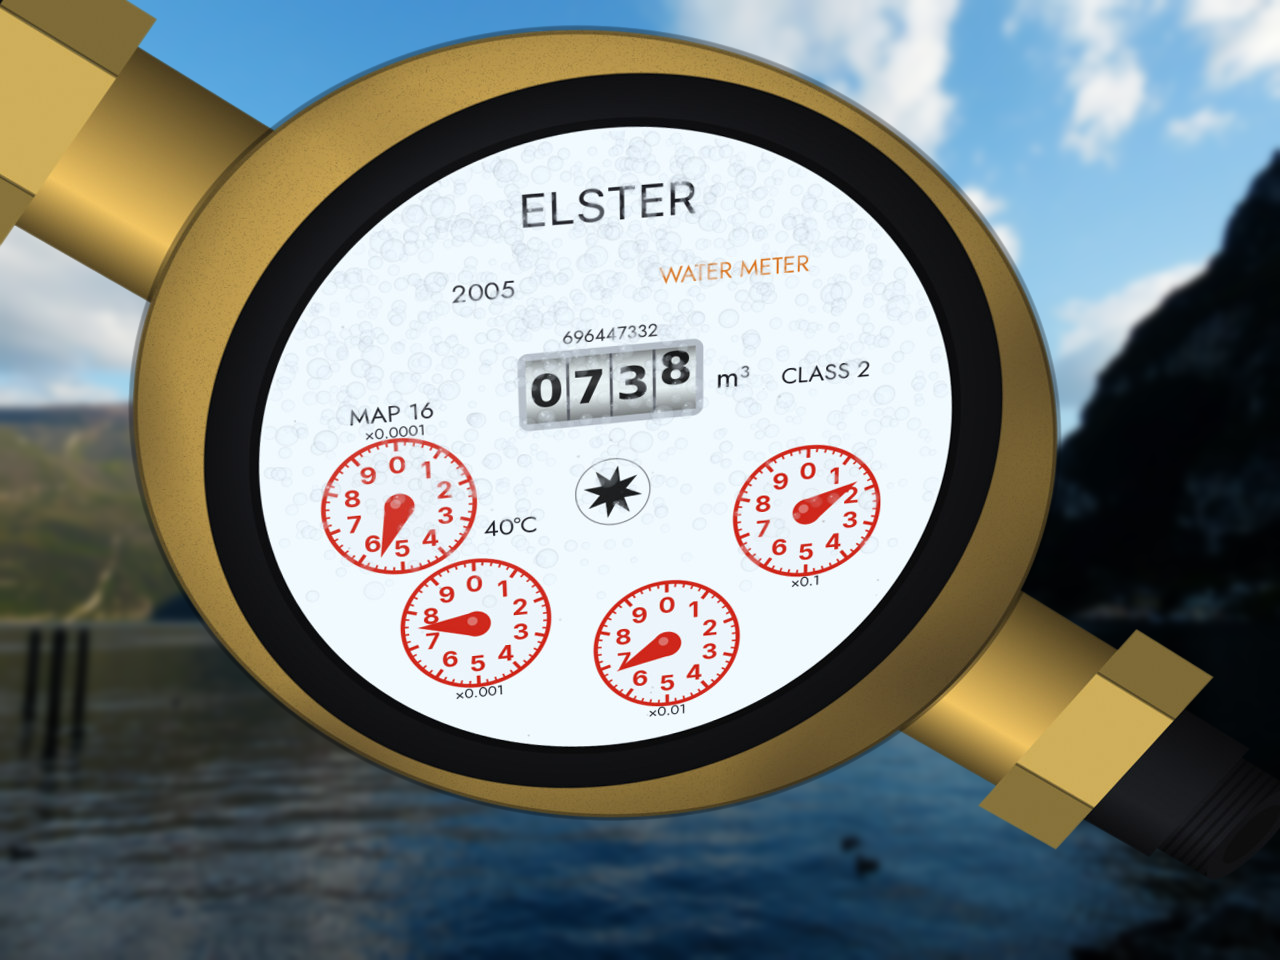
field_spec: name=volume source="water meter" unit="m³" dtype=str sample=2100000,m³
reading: 738.1675,m³
